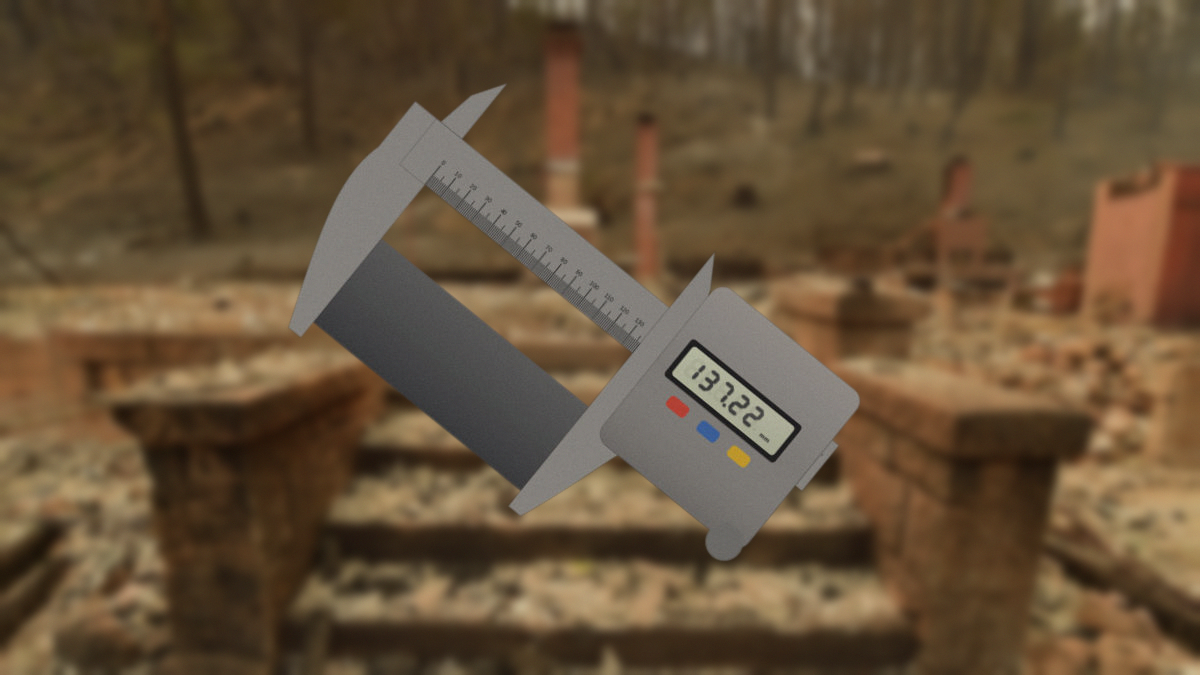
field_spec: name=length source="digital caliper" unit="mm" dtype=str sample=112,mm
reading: 137.22,mm
